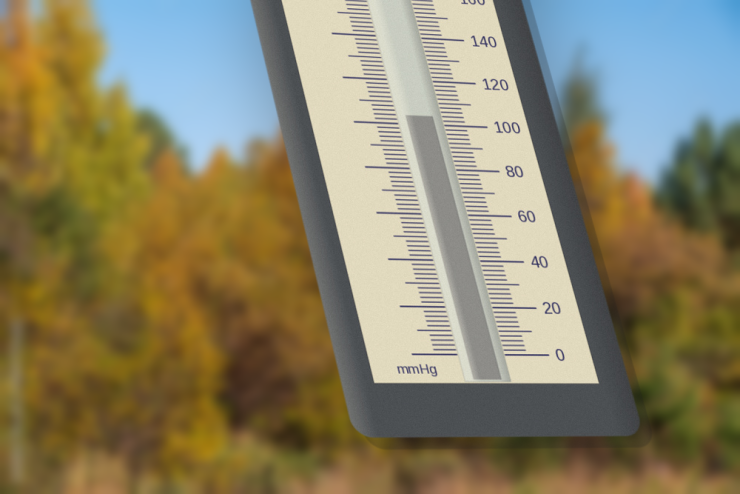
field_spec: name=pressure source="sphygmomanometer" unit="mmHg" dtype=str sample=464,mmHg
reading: 104,mmHg
